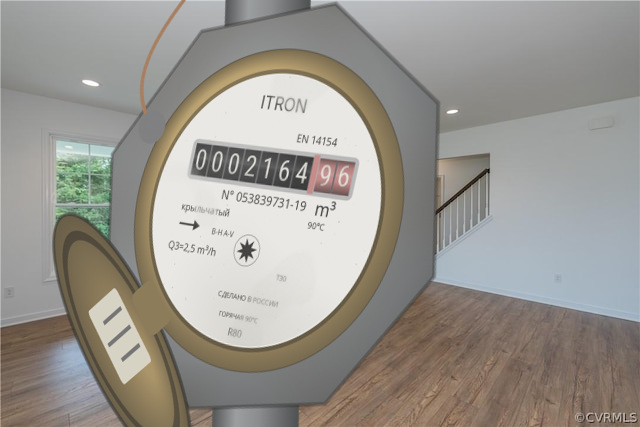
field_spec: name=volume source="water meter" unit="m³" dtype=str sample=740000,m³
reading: 2164.96,m³
